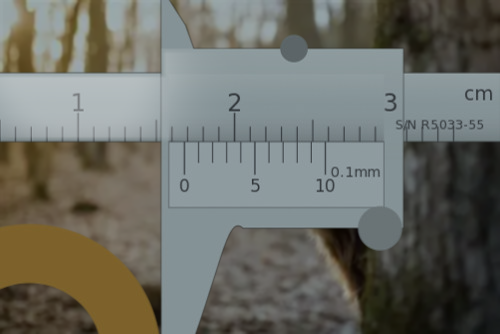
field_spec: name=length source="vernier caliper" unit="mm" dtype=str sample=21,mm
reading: 16.8,mm
